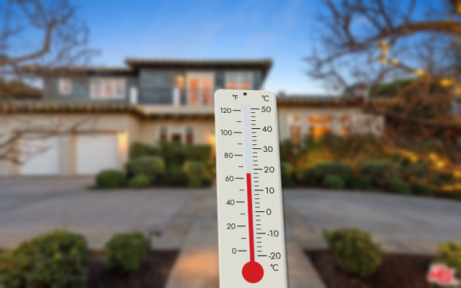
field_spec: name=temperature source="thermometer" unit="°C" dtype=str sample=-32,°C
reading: 18,°C
